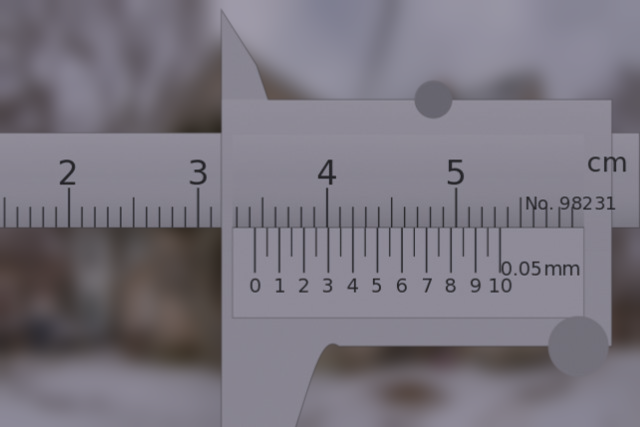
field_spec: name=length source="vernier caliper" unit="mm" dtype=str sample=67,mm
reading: 34.4,mm
